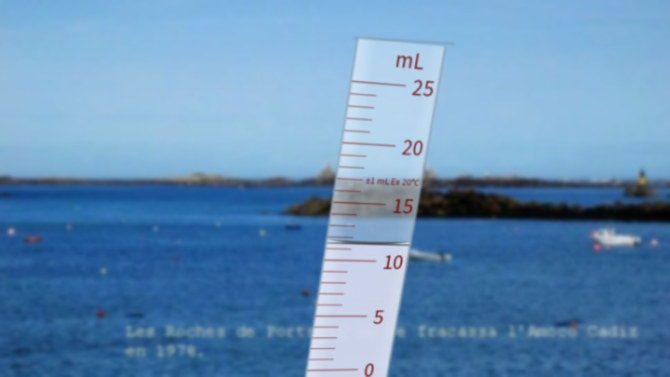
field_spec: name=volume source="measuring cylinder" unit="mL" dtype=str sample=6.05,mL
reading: 11.5,mL
